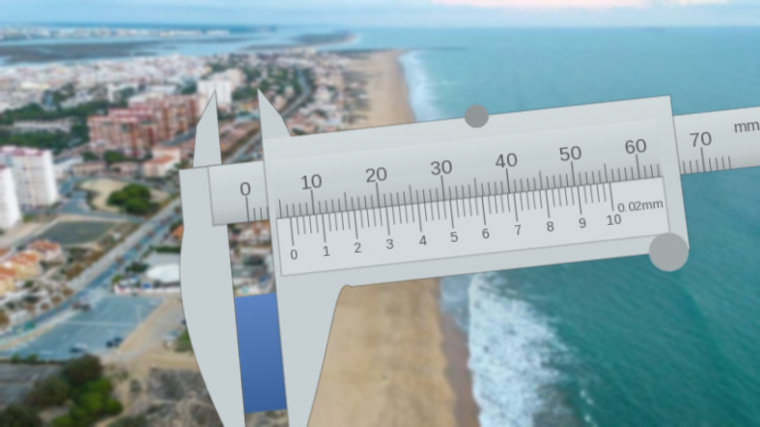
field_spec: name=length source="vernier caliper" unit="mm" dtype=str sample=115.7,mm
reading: 6.4,mm
